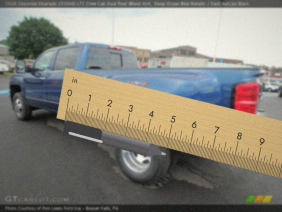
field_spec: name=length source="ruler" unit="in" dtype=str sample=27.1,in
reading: 5,in
